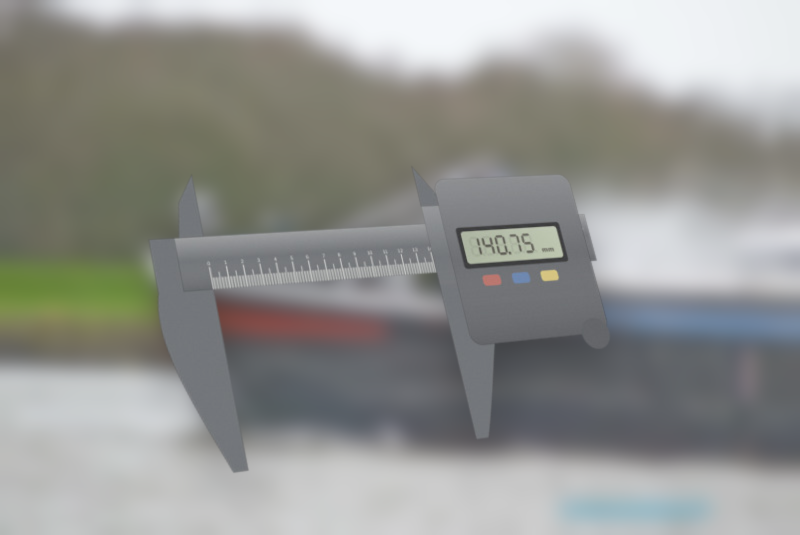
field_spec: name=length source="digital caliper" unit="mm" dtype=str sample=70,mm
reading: 140.75,mm
